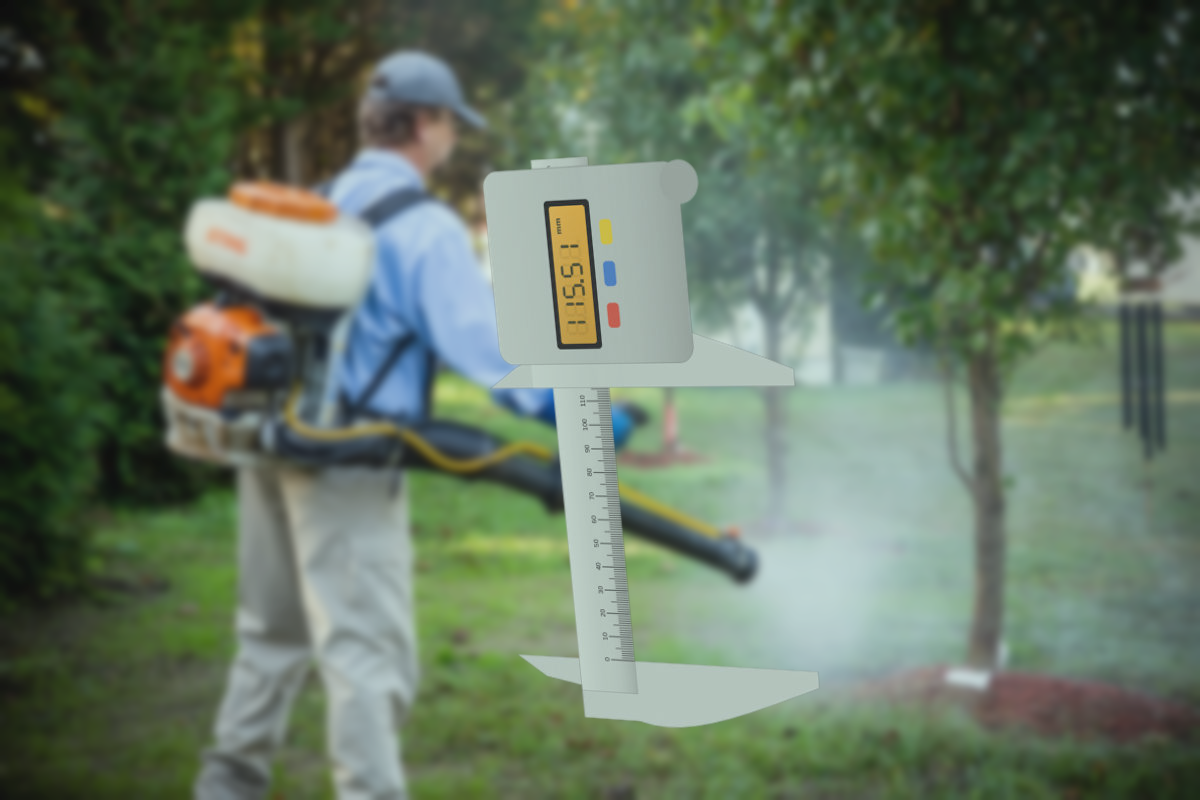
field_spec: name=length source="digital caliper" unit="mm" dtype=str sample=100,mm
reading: 115.51,mm
